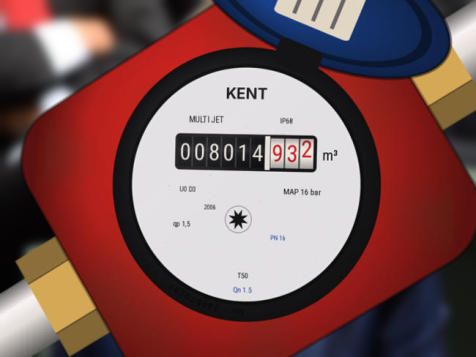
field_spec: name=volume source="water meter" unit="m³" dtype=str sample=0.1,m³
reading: 8014.932,m³
